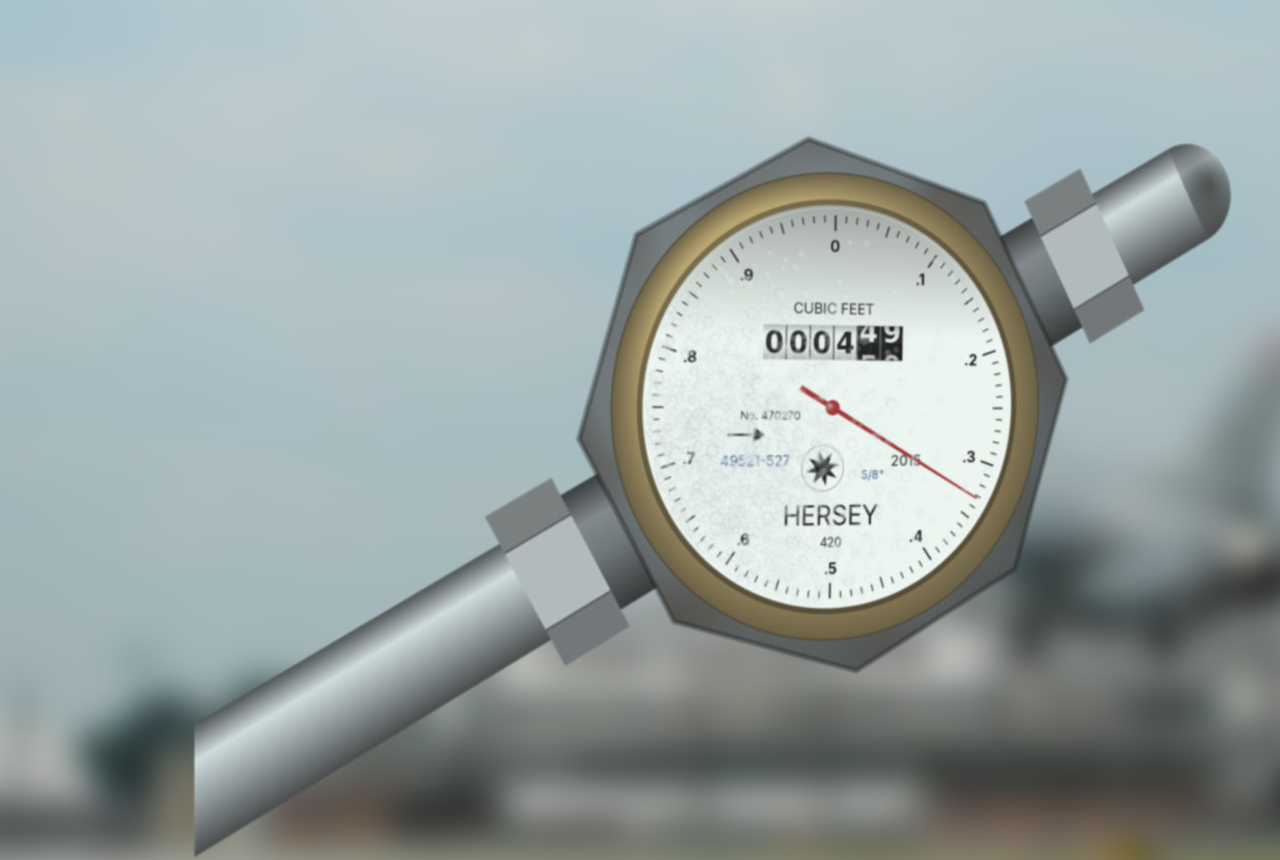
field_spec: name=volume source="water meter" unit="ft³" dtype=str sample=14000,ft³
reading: 449.33,ft³
